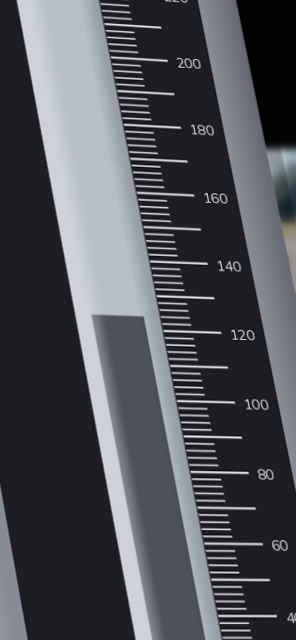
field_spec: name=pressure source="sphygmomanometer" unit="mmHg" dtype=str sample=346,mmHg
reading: 124,mmHg
